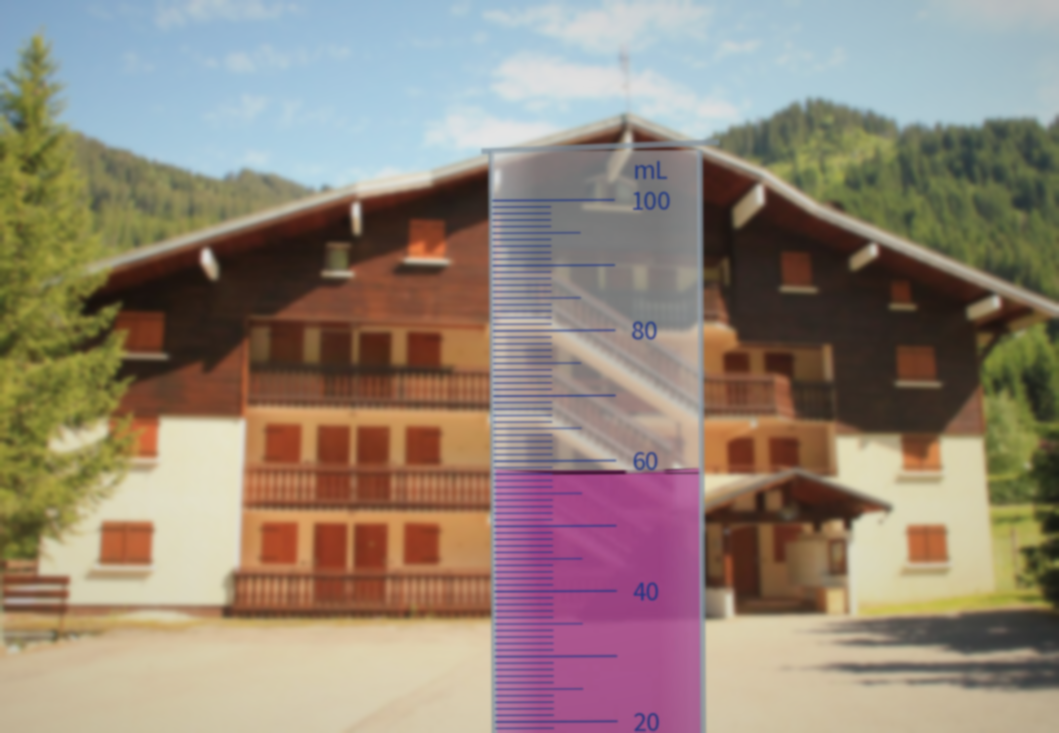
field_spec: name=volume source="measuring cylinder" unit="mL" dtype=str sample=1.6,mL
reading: 58,mL
